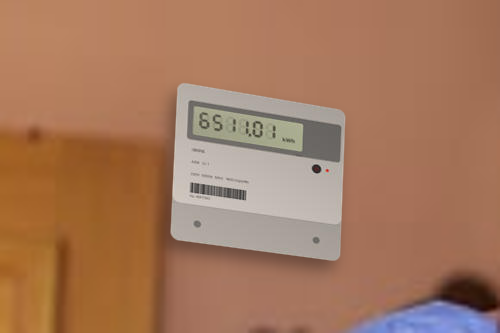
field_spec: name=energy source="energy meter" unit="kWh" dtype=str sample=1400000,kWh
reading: 6511.01,kWh
